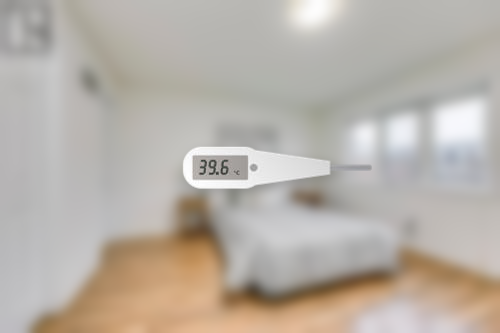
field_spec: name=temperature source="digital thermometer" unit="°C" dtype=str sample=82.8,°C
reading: 39.6,°C
